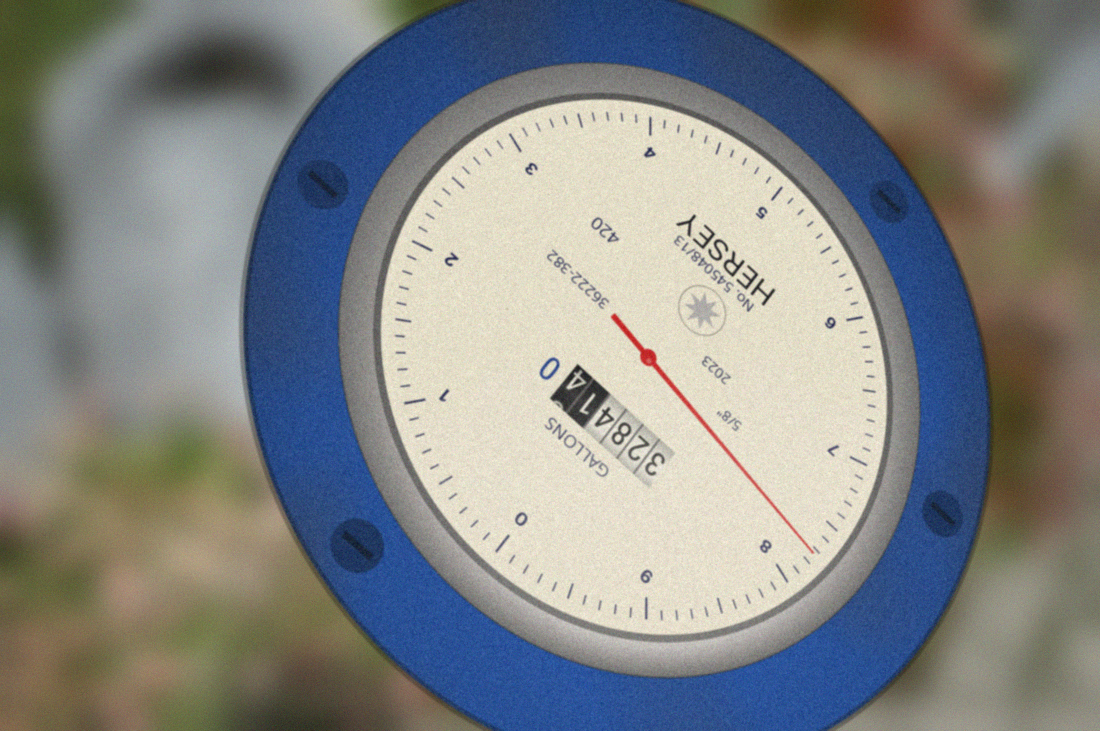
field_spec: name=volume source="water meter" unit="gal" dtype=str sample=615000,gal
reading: 3284137.7,gal
